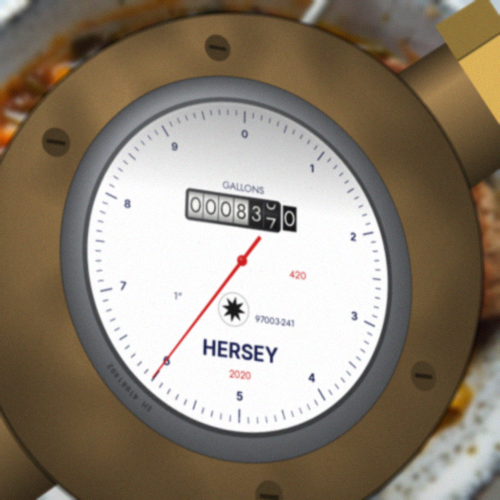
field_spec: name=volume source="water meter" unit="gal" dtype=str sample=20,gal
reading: 8366.0,gal
